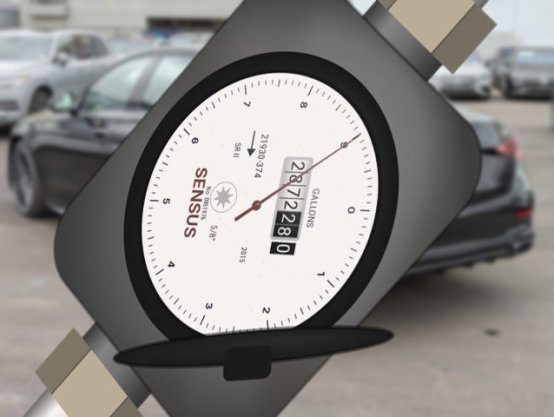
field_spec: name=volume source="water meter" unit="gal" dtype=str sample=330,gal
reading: 2872279.0,gal
